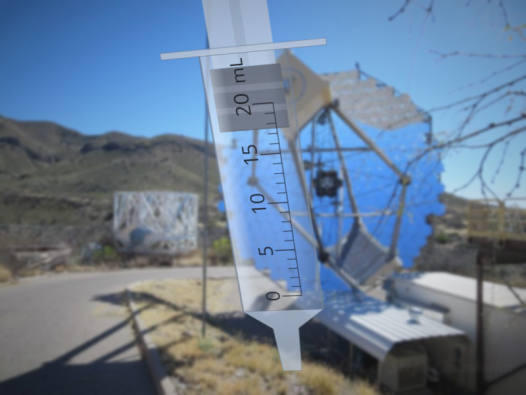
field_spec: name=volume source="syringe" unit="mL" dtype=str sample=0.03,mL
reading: 17.5,mL
